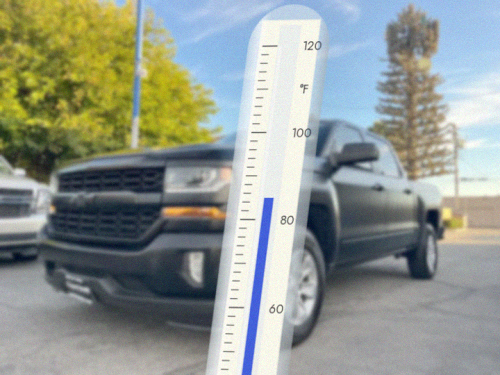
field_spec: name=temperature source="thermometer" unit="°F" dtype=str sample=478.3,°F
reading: 85,°F
